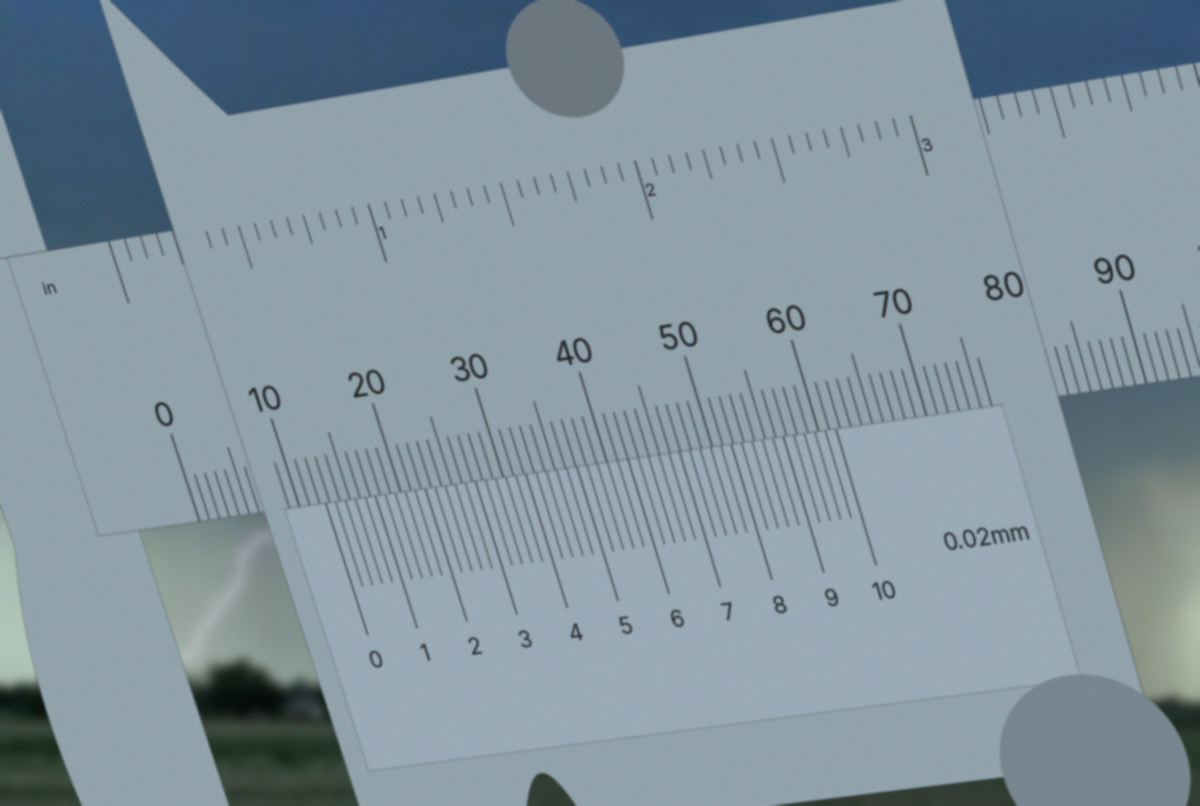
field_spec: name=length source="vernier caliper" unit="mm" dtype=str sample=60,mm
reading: 12.6,mm
